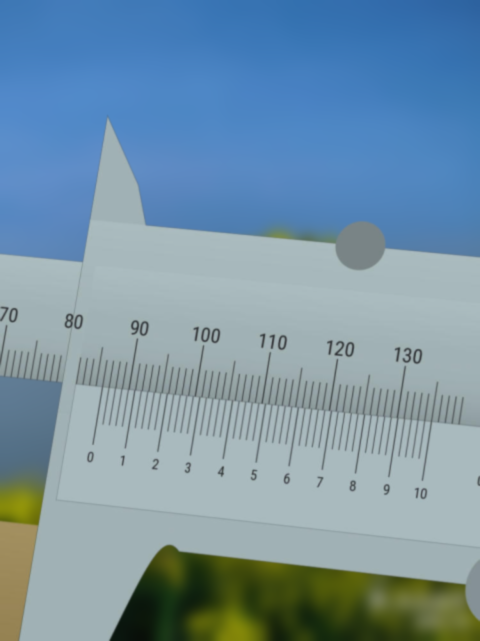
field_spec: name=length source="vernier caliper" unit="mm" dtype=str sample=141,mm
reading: 86.0,mm
